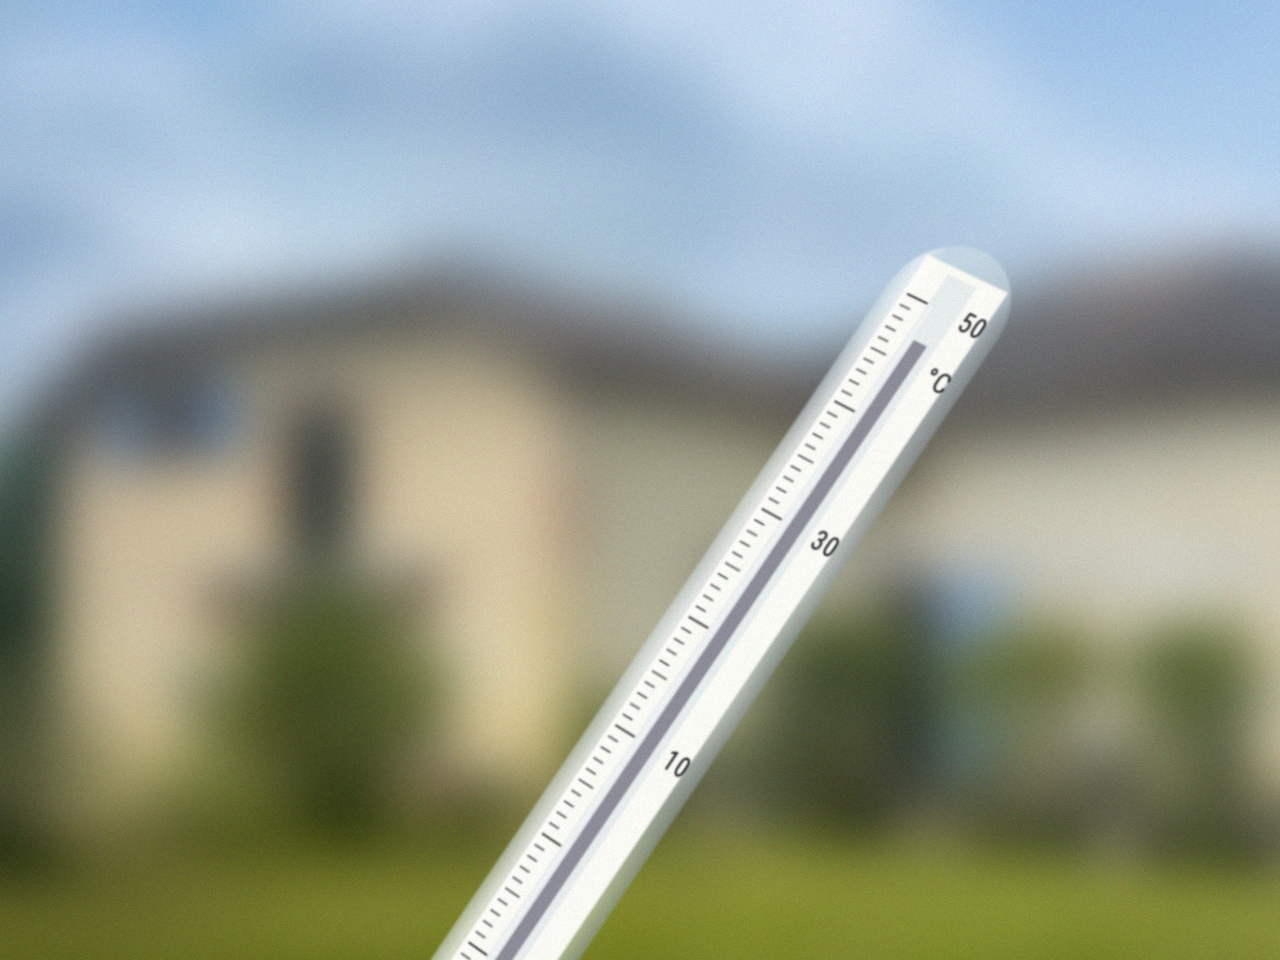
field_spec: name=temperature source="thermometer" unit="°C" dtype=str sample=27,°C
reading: 47,°C
